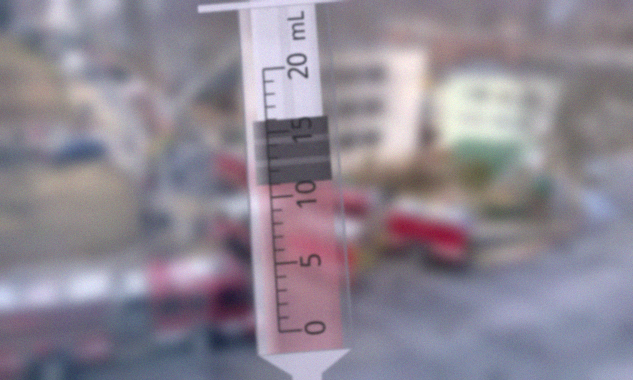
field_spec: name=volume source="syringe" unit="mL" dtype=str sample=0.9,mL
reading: 11,mL
